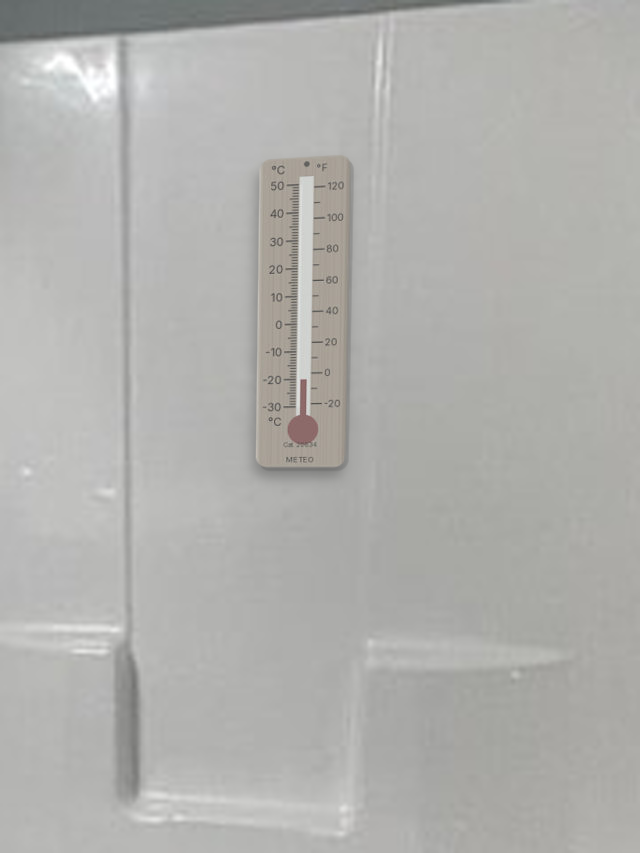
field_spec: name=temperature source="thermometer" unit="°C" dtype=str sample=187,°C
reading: -20,°C
